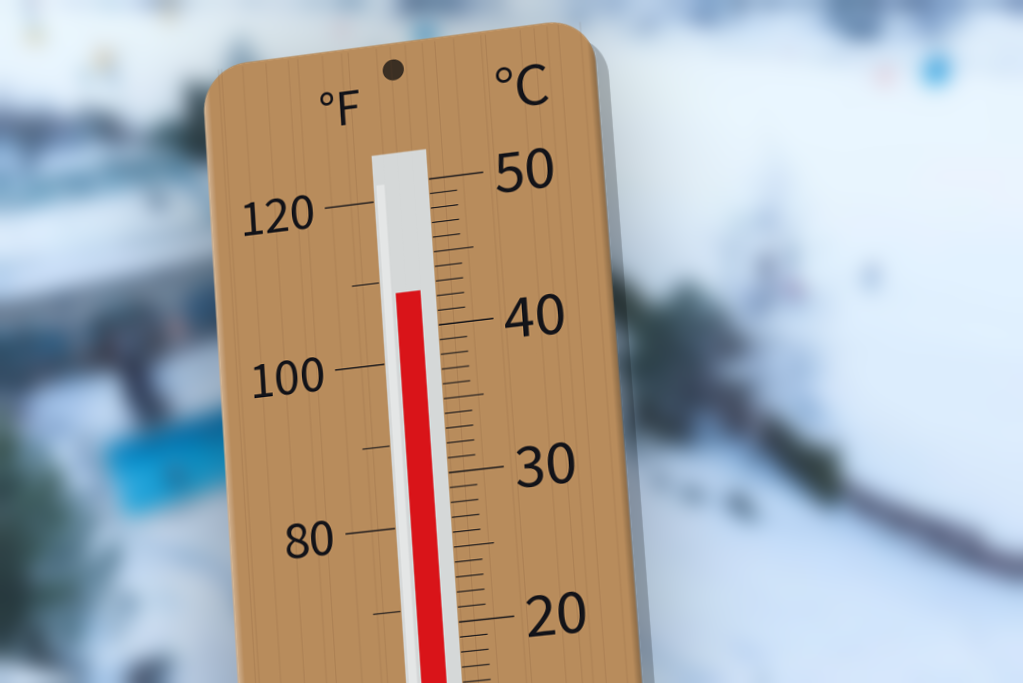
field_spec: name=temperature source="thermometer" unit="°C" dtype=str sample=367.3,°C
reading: 42.5,°C
